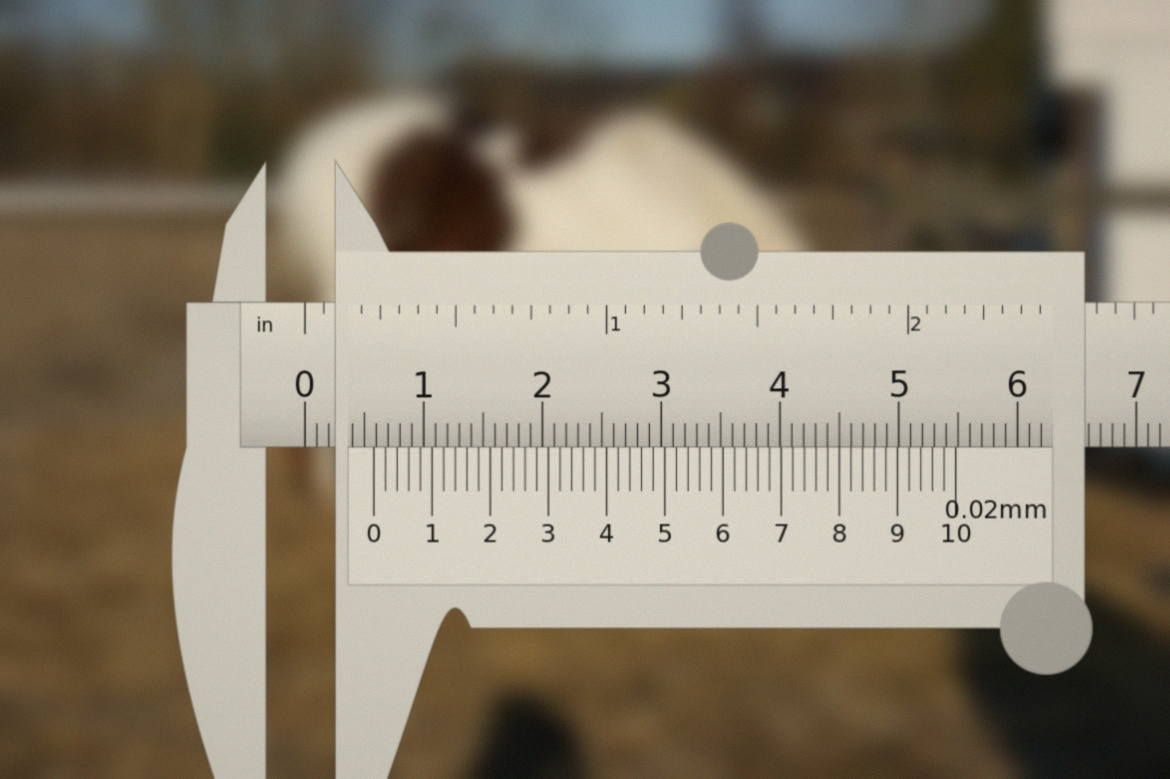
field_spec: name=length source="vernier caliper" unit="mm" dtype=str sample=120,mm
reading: 5.8,mm
